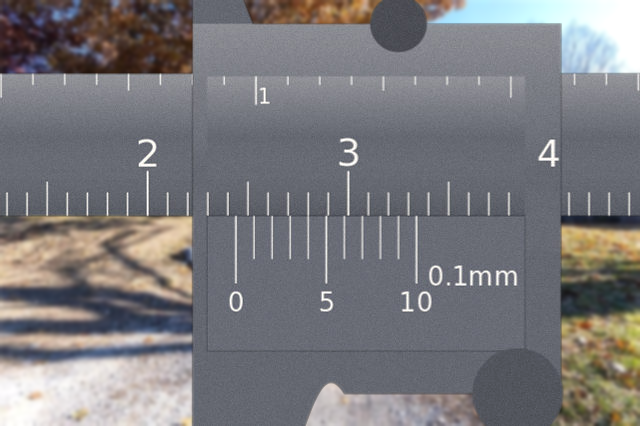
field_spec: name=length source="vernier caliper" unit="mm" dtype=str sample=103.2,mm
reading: 24.4,mm
